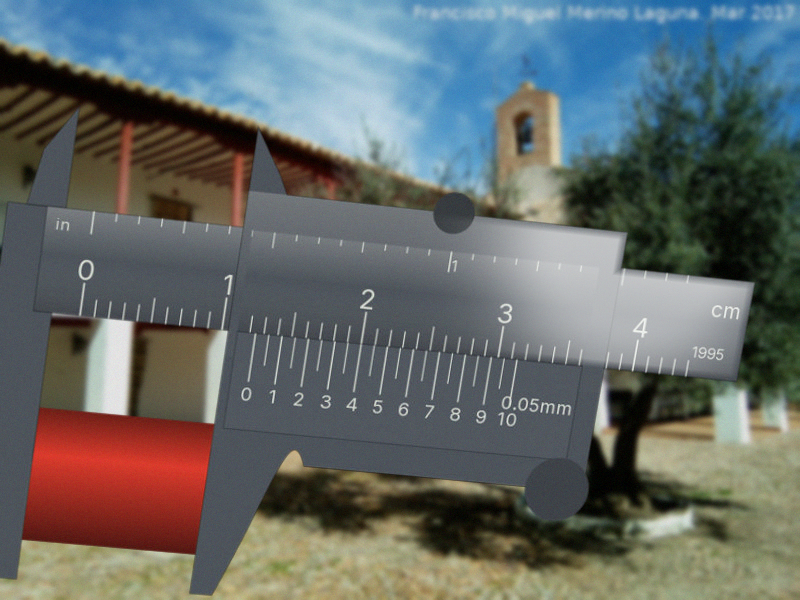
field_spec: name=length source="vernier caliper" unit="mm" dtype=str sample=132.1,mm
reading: 12.4,mm
